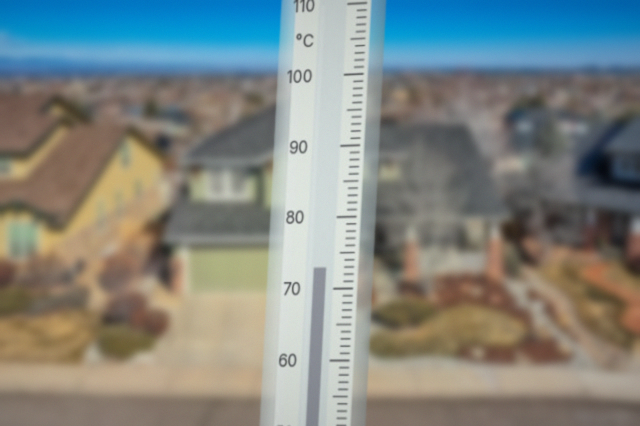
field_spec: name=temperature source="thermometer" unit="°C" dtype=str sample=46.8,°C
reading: 73,°C
